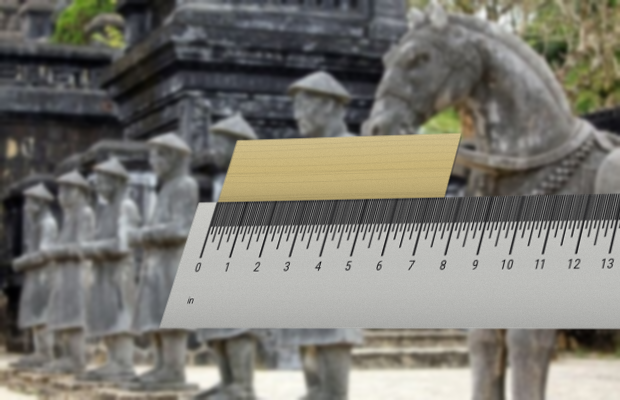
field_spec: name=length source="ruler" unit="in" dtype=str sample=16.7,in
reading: 7.5,in
